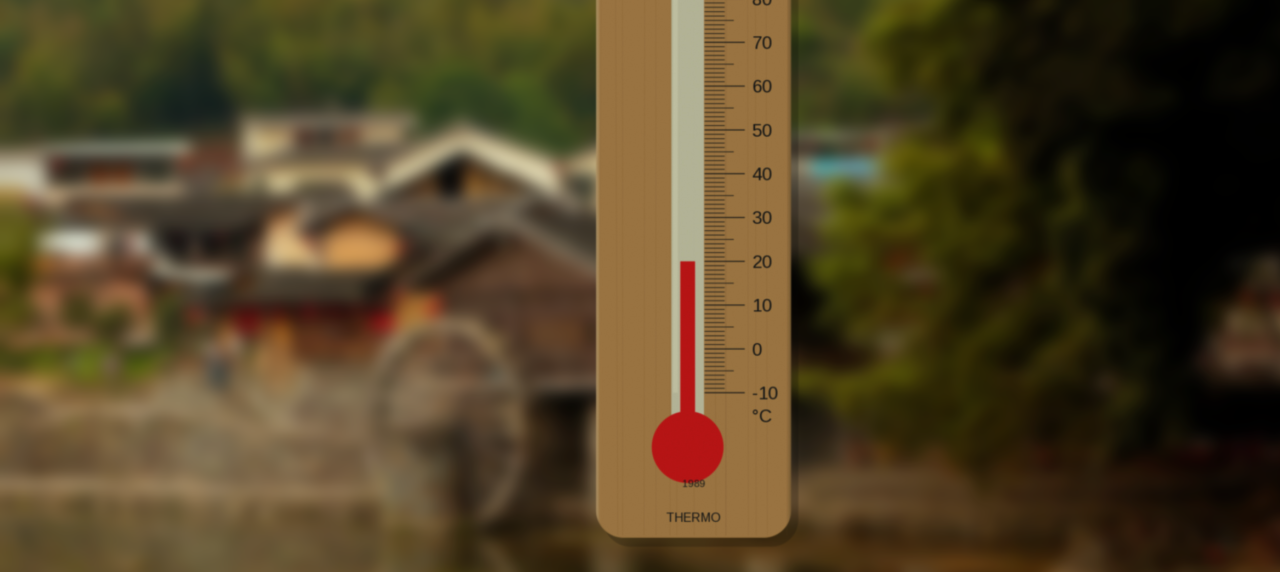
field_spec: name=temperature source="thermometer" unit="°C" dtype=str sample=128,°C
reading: 20,°C
